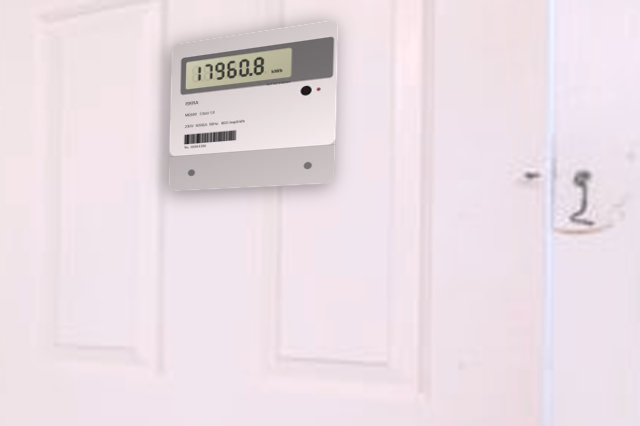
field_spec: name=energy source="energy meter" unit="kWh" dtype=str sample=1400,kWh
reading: 17960.8,kWh
